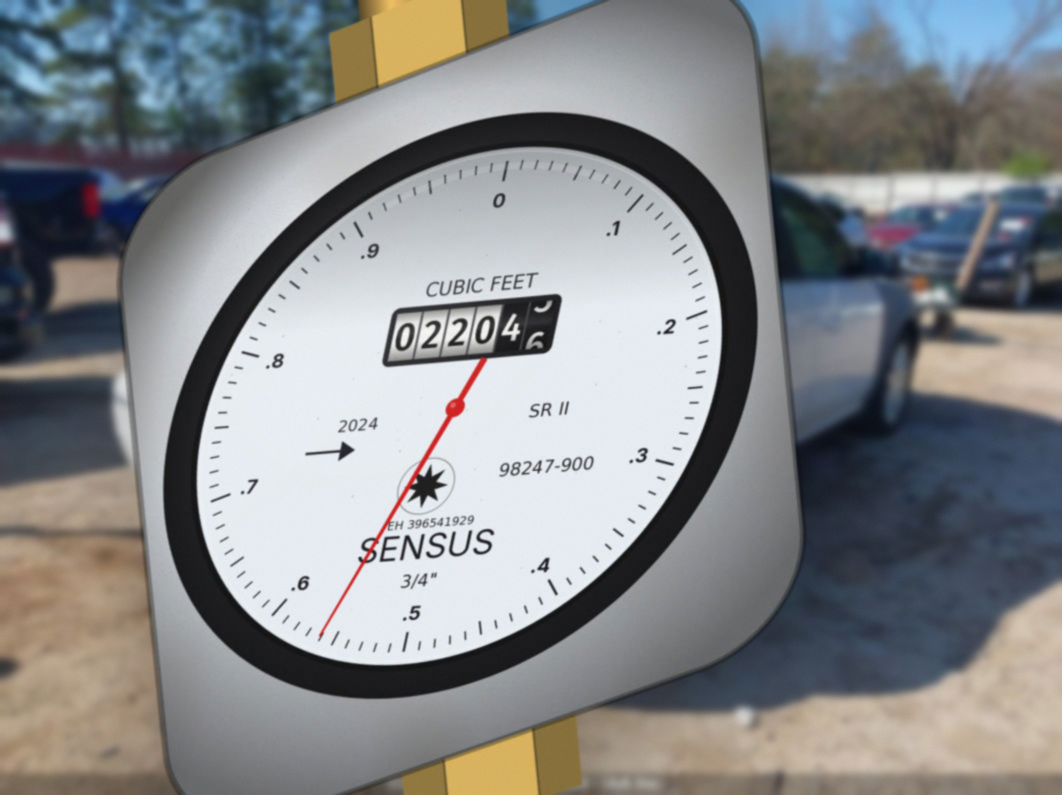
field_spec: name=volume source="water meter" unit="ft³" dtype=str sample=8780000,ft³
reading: 22045.56,ft³
